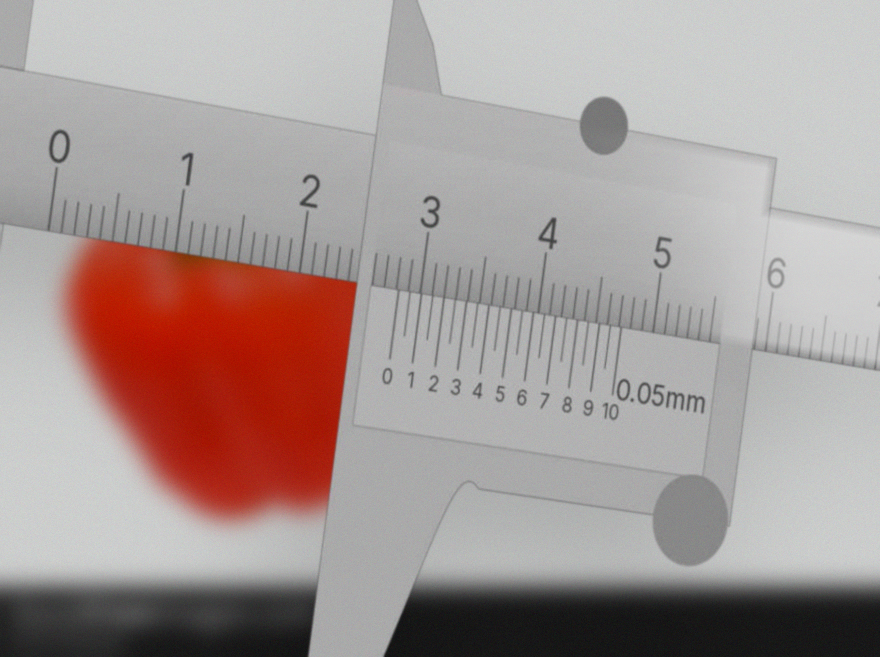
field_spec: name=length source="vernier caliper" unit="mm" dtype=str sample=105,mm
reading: 28.2,mm
